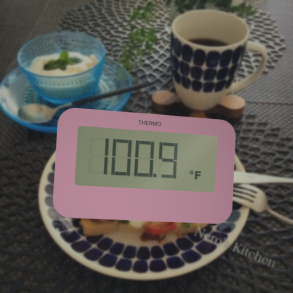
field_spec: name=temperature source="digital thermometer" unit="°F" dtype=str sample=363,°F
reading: 100.9,°F
